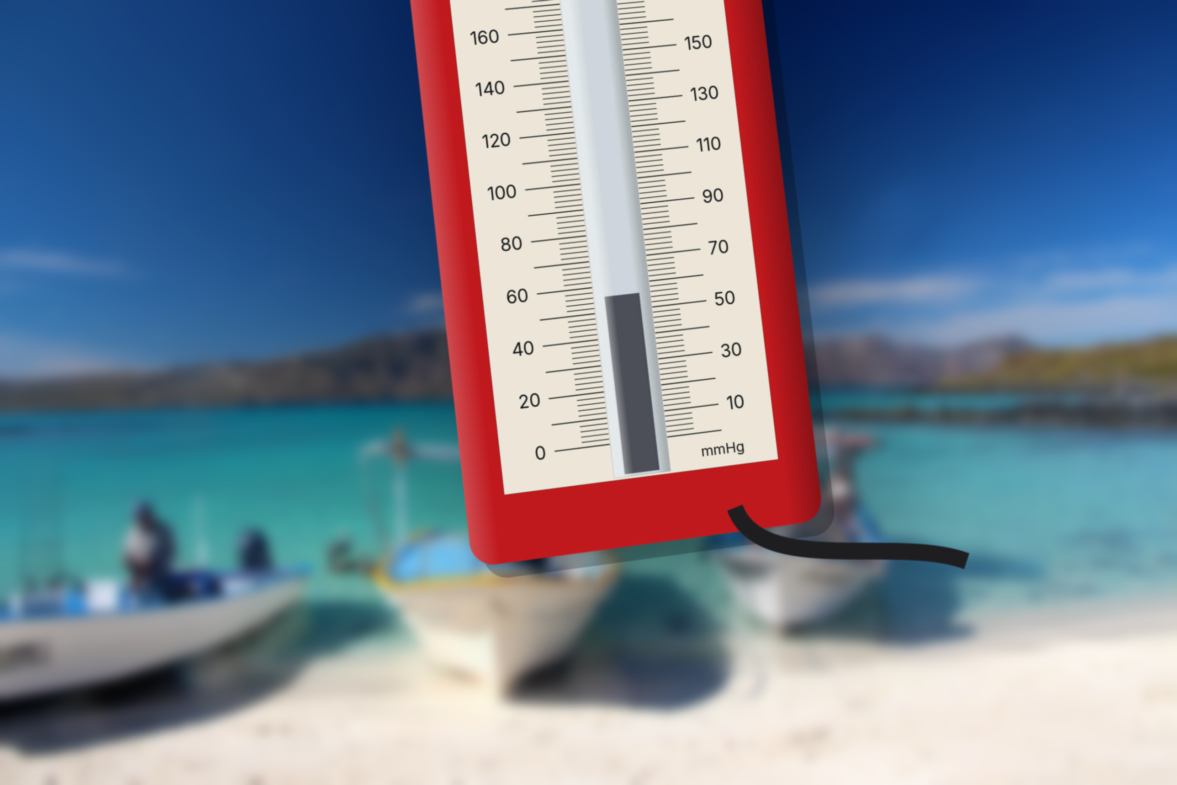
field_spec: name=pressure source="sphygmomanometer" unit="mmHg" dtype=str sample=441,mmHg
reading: 56,mmHg
